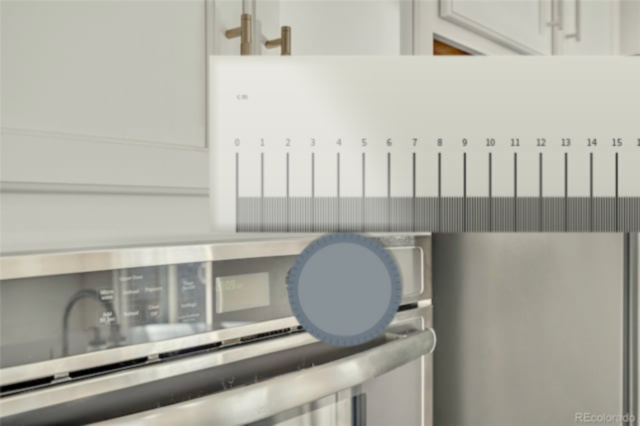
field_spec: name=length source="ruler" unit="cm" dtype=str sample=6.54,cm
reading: 4.5,cm
